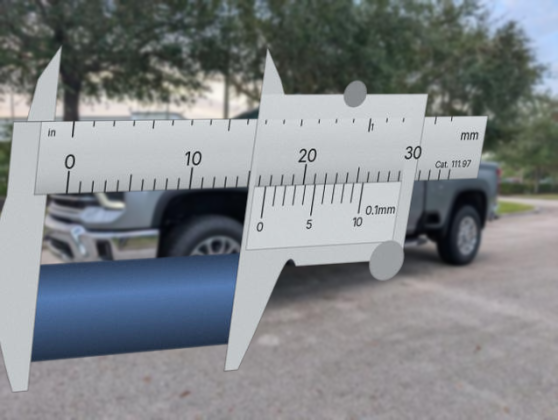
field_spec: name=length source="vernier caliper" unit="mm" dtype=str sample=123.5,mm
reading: 16.6,mm
